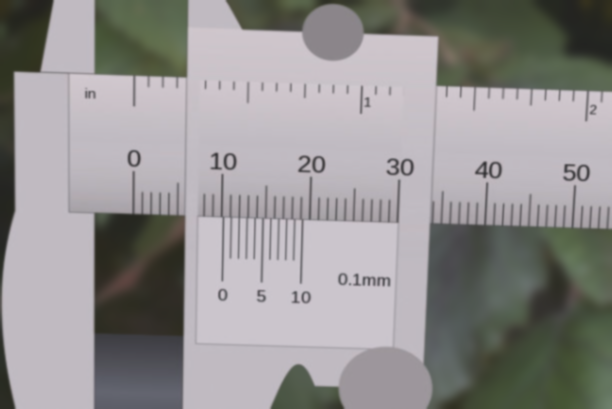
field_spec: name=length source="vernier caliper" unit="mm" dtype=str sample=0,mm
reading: 10.2,mm
